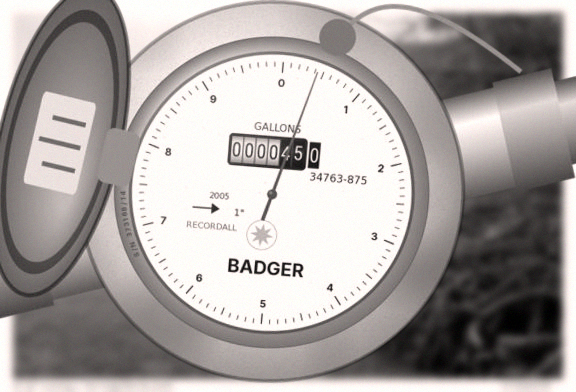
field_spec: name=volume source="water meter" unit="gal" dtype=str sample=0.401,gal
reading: 450.4,gal
